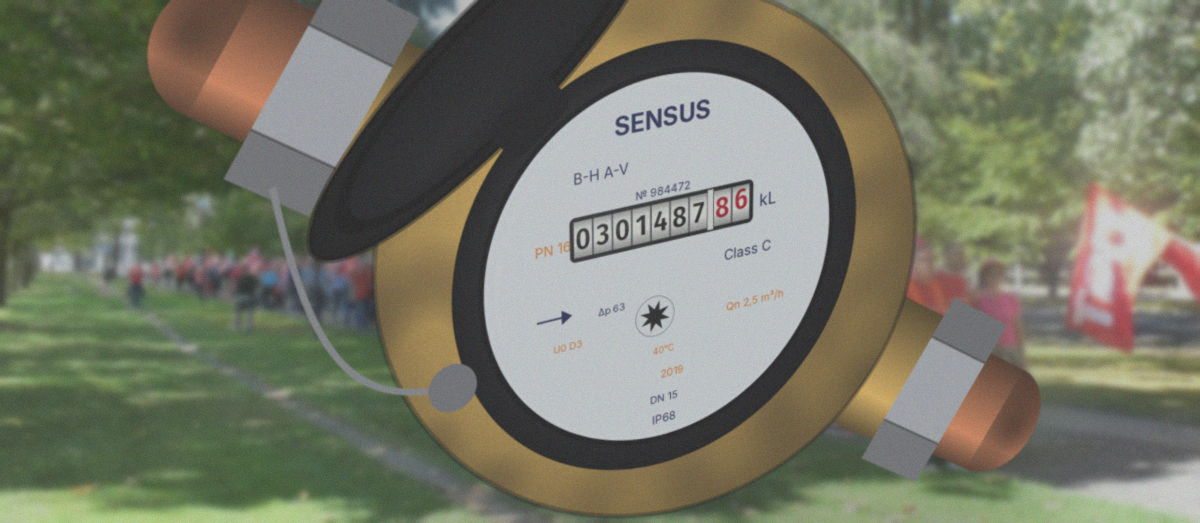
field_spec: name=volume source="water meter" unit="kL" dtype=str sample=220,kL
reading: 301487.86,kL
